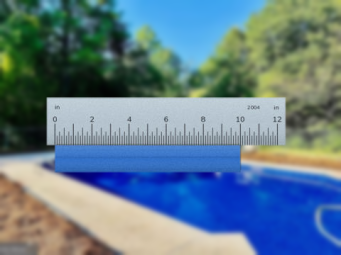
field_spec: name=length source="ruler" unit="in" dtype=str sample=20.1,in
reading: 10,in
